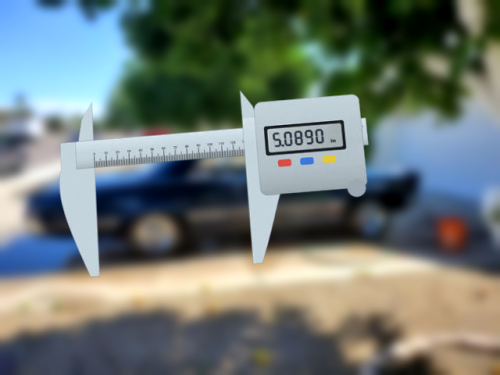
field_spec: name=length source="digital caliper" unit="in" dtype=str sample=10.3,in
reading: 5.0890,in
